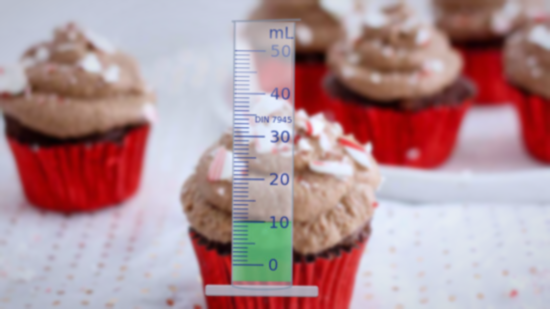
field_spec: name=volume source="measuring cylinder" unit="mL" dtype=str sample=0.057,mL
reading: 10,mL
